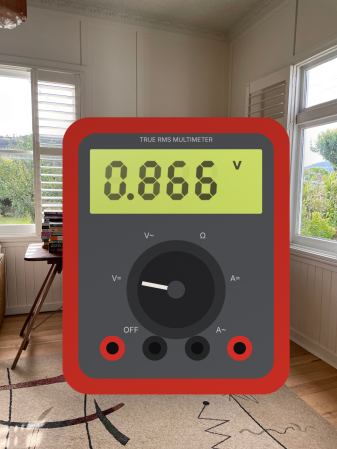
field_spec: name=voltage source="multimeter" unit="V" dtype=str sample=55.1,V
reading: 0.866,V
